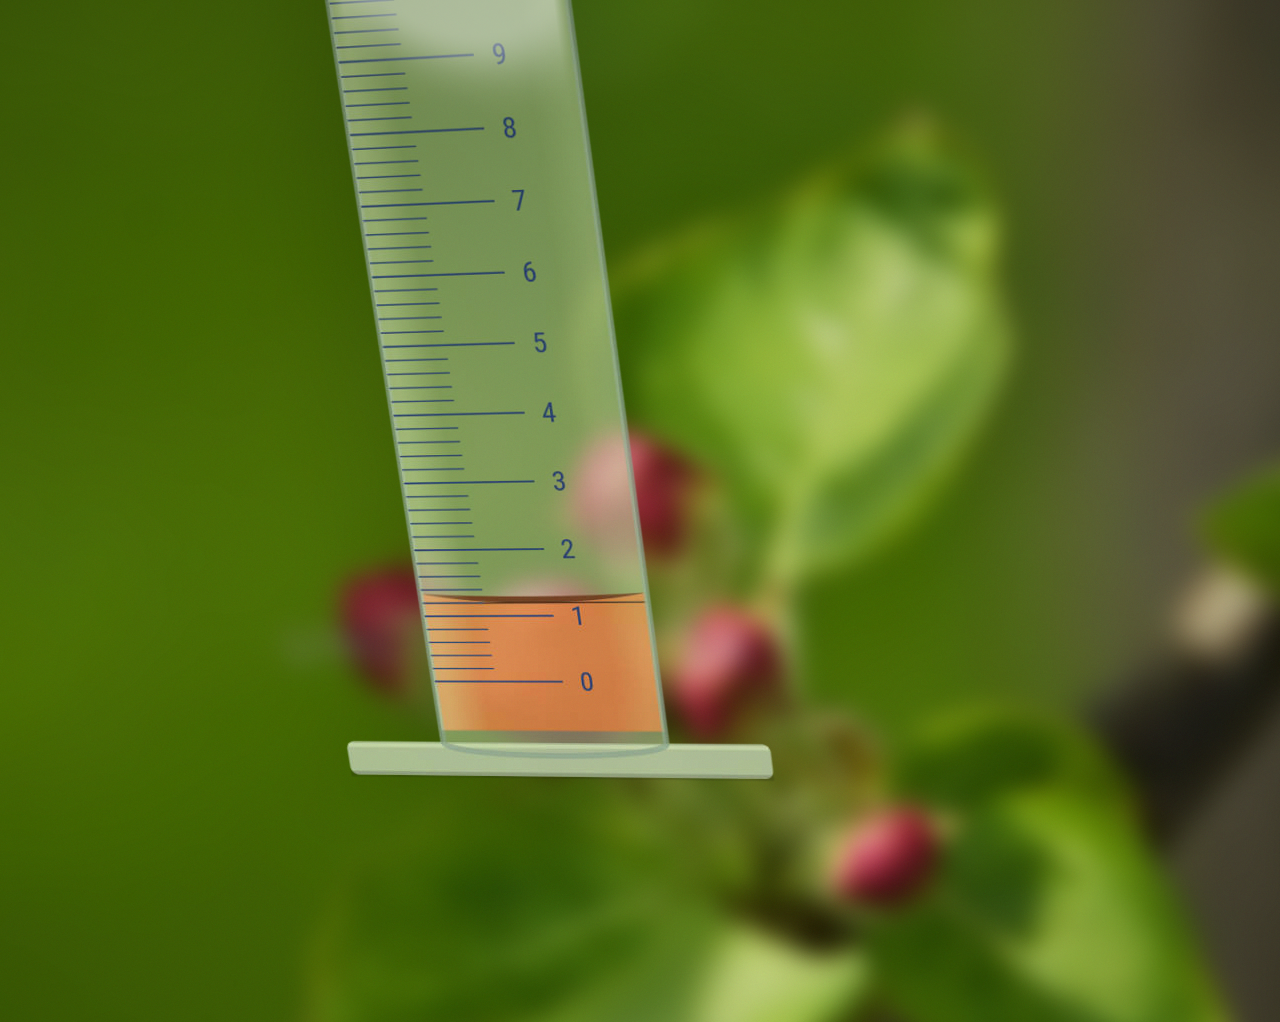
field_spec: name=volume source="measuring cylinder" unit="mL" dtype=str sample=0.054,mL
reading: 1.2,mL
